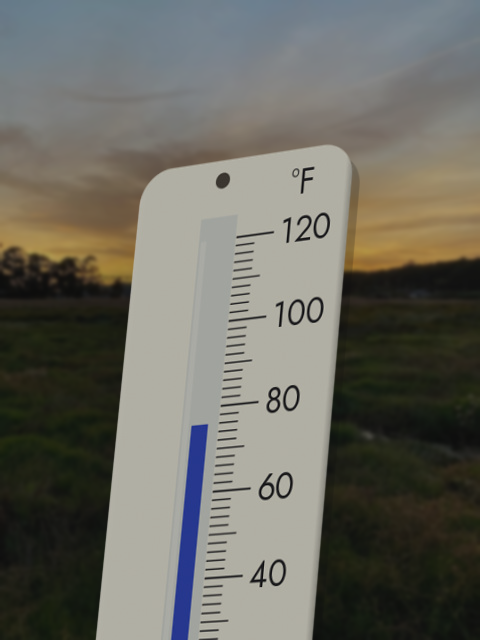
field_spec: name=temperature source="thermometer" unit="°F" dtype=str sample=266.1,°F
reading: 76,°F
